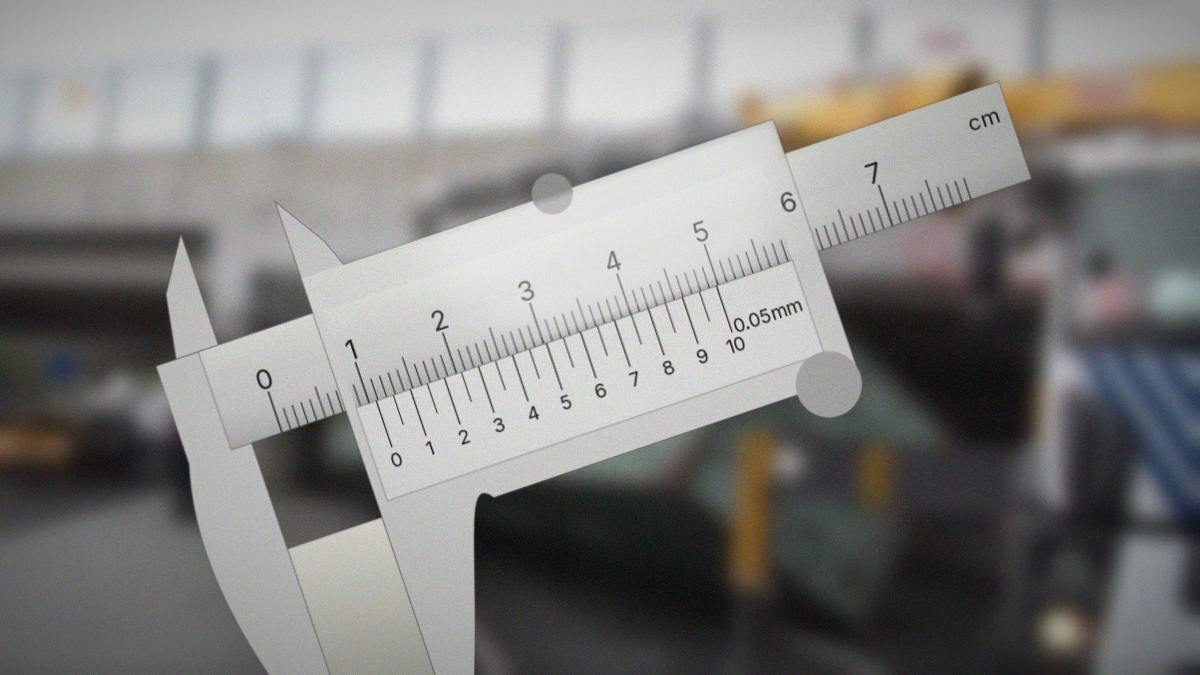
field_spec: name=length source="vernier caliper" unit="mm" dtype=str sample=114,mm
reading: 10.8,mm
